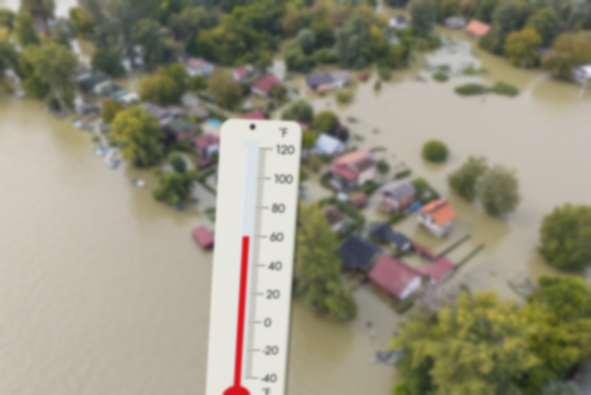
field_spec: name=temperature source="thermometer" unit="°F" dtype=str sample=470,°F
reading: 60,°F
